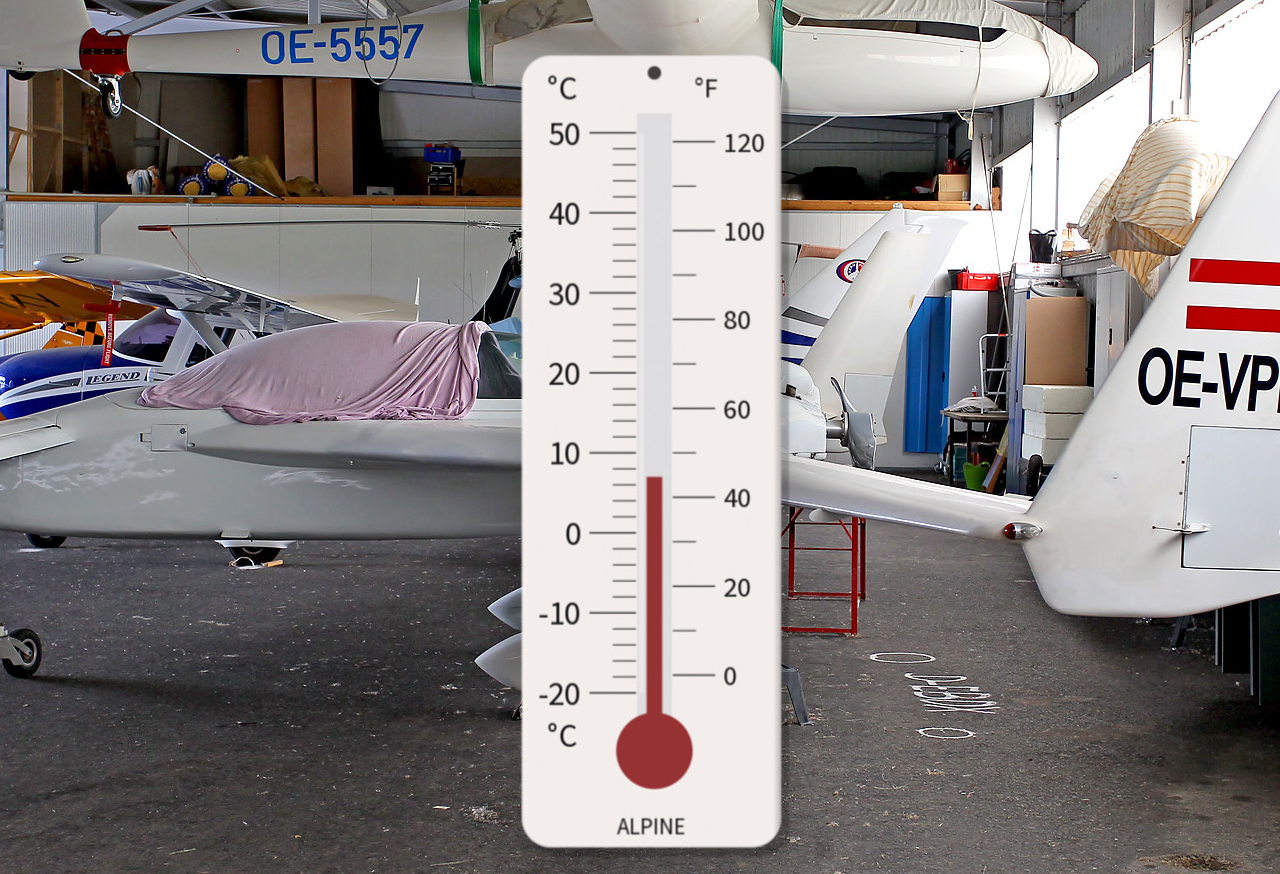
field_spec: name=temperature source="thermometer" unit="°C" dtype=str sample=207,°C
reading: 7,°C
